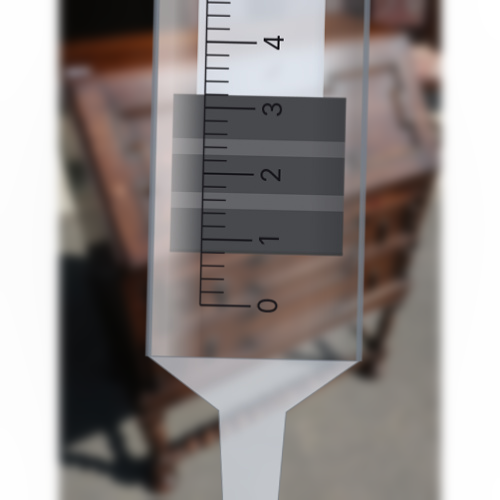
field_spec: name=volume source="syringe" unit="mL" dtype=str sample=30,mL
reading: 0.8,mL
